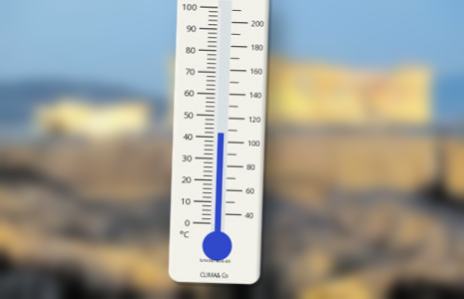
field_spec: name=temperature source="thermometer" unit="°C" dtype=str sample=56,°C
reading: 42,°C
